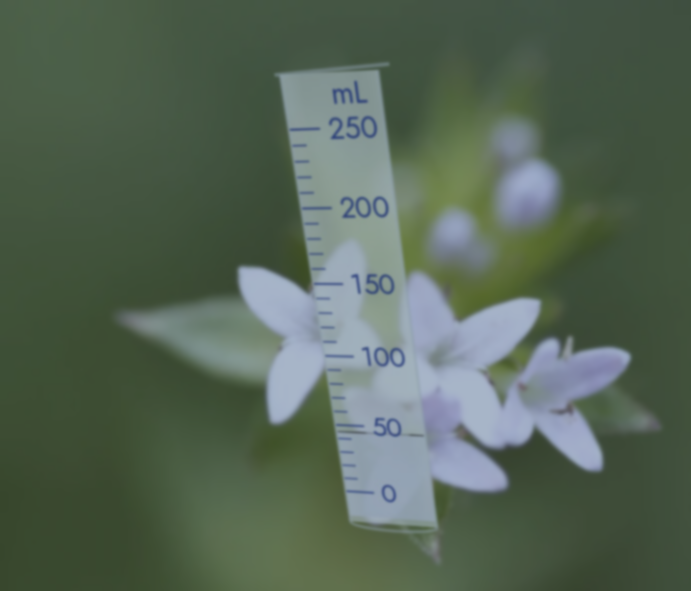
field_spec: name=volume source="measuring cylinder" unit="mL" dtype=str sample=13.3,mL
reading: 45,mL
